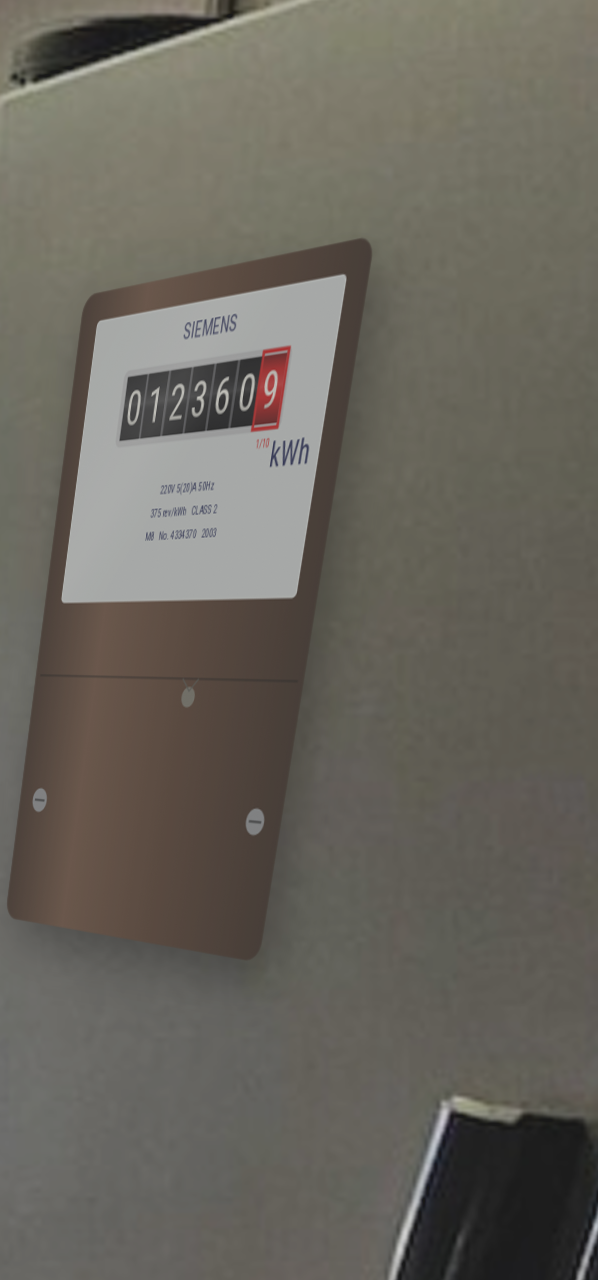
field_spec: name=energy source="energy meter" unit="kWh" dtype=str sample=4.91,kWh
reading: 12360.9,kWh
